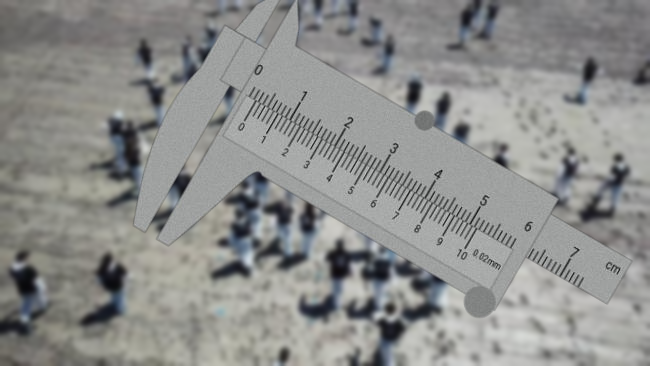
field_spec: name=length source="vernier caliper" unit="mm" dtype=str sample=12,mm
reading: 2.5,mm
